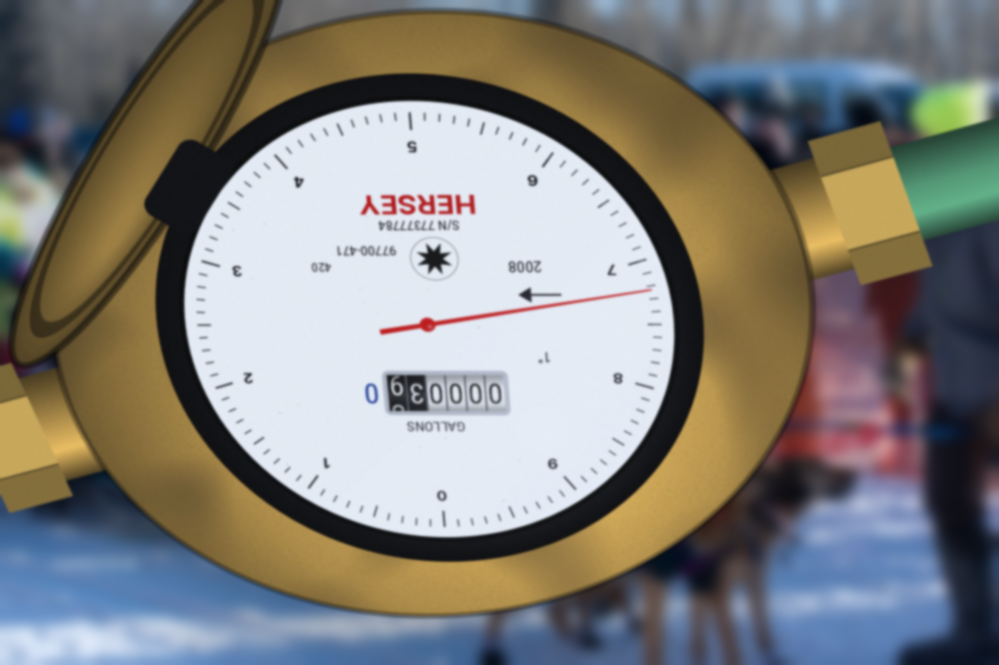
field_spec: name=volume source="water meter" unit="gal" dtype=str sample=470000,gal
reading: 387.2,gal
